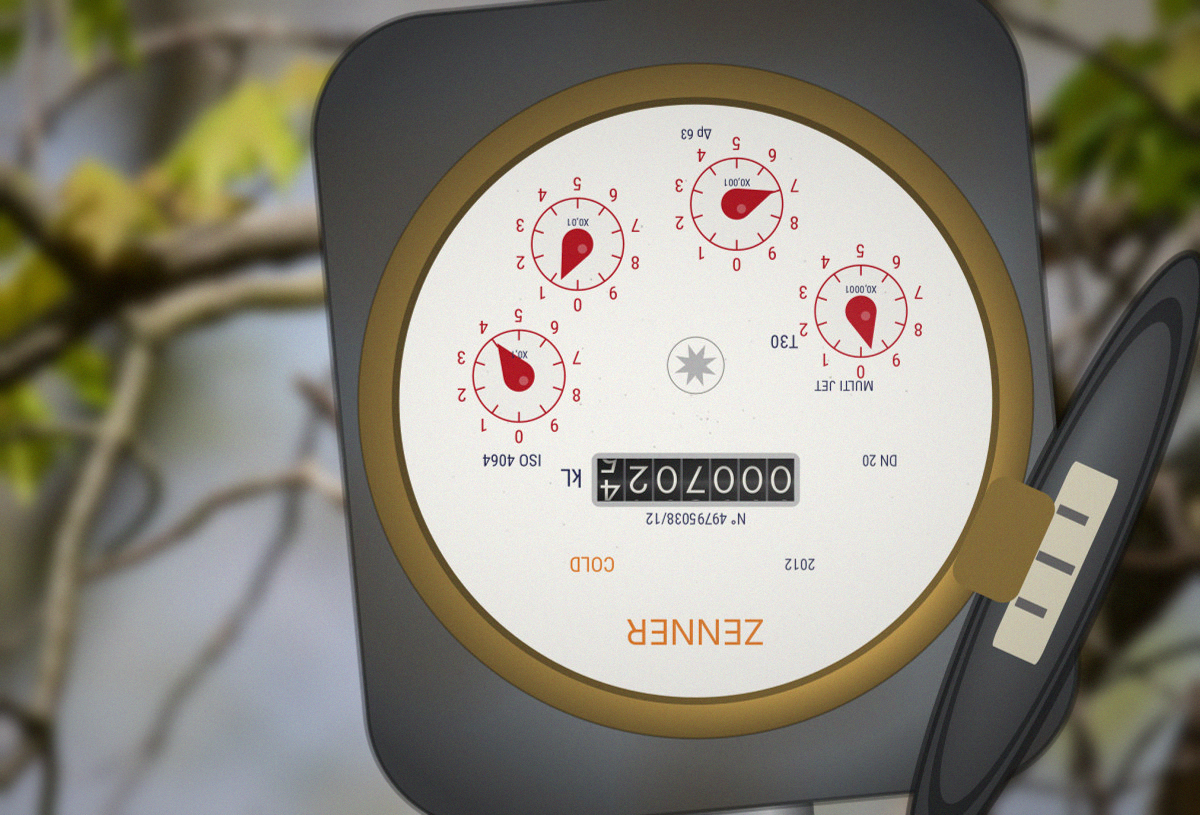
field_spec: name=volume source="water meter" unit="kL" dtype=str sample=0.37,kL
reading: 7024.4069,kL
